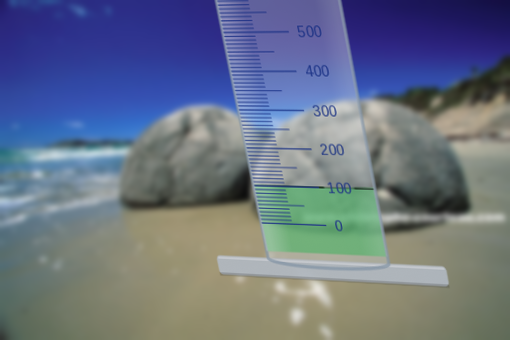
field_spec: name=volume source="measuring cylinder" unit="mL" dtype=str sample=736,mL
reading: 100,mL
